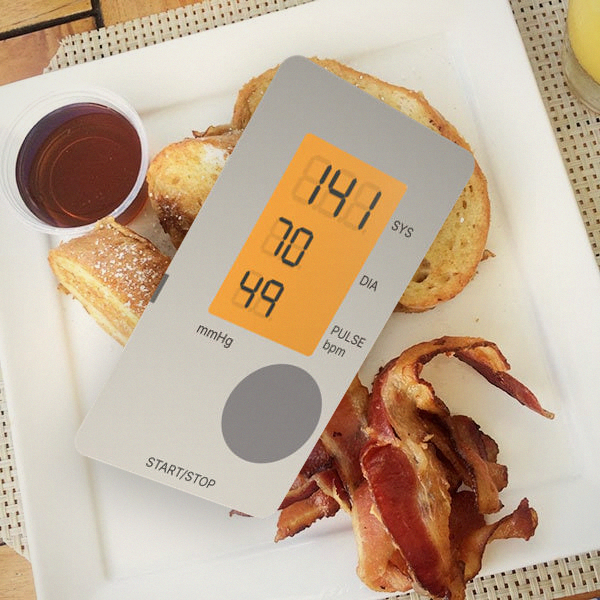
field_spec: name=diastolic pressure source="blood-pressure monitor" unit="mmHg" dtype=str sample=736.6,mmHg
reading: 70,mmHg
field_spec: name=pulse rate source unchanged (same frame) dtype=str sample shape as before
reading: 49,bpm
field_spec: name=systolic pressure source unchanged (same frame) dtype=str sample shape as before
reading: 141,mmHg
